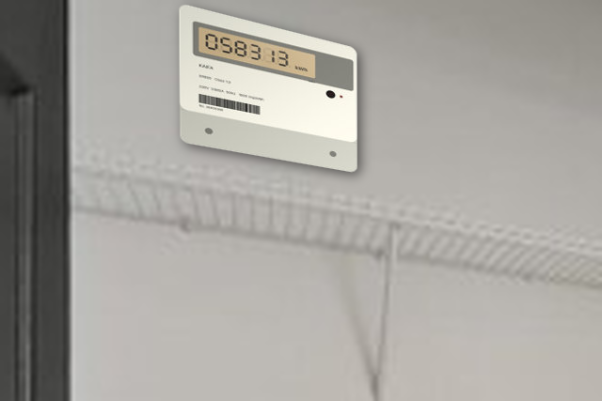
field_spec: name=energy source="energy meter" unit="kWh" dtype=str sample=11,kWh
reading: 58313,kWh
